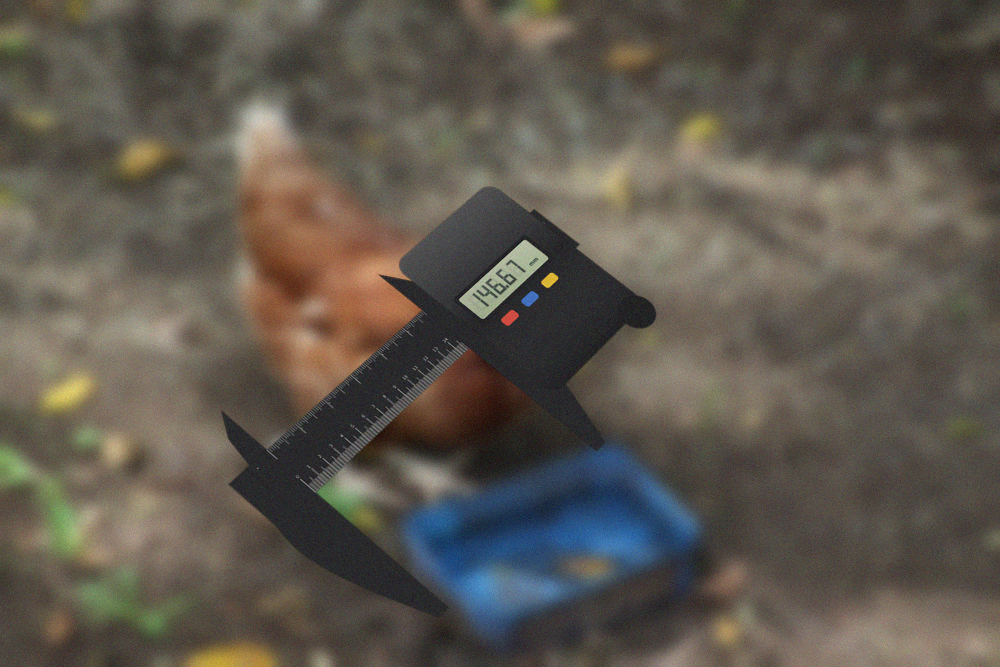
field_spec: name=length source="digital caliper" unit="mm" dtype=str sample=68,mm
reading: 146.67,mm
